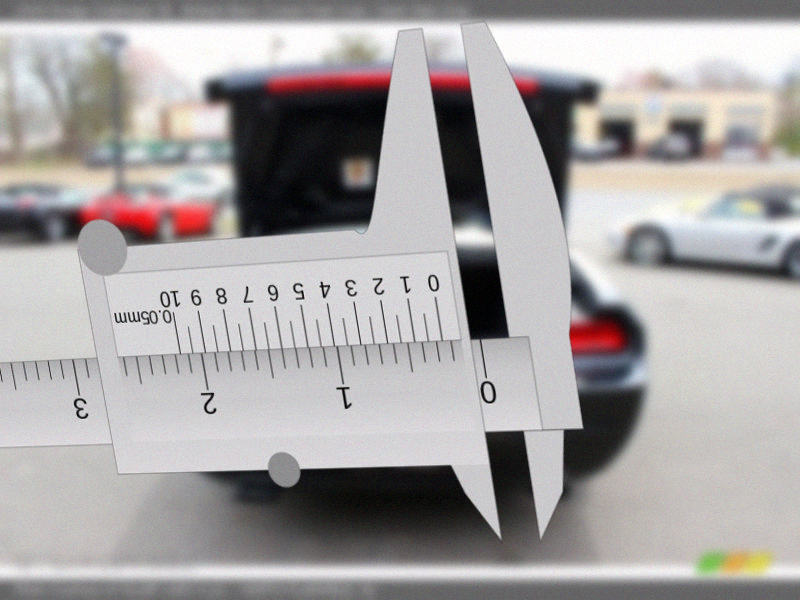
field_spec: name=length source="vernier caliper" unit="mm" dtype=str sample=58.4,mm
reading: 2.6,mm
